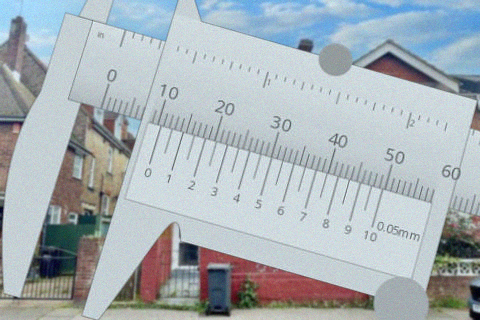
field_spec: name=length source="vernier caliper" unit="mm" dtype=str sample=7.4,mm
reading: 10.6,mm
